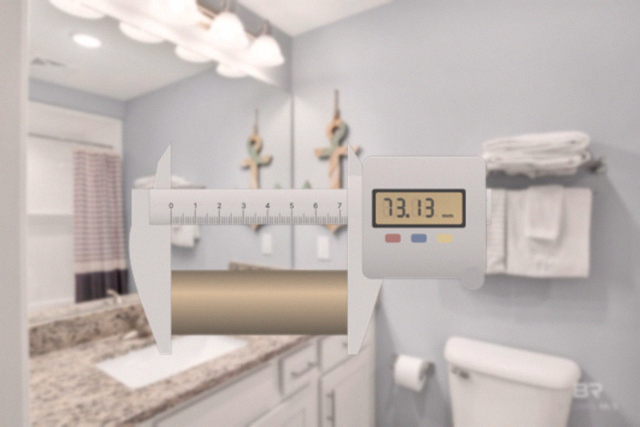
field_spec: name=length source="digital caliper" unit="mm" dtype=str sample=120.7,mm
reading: 73.13,mm
